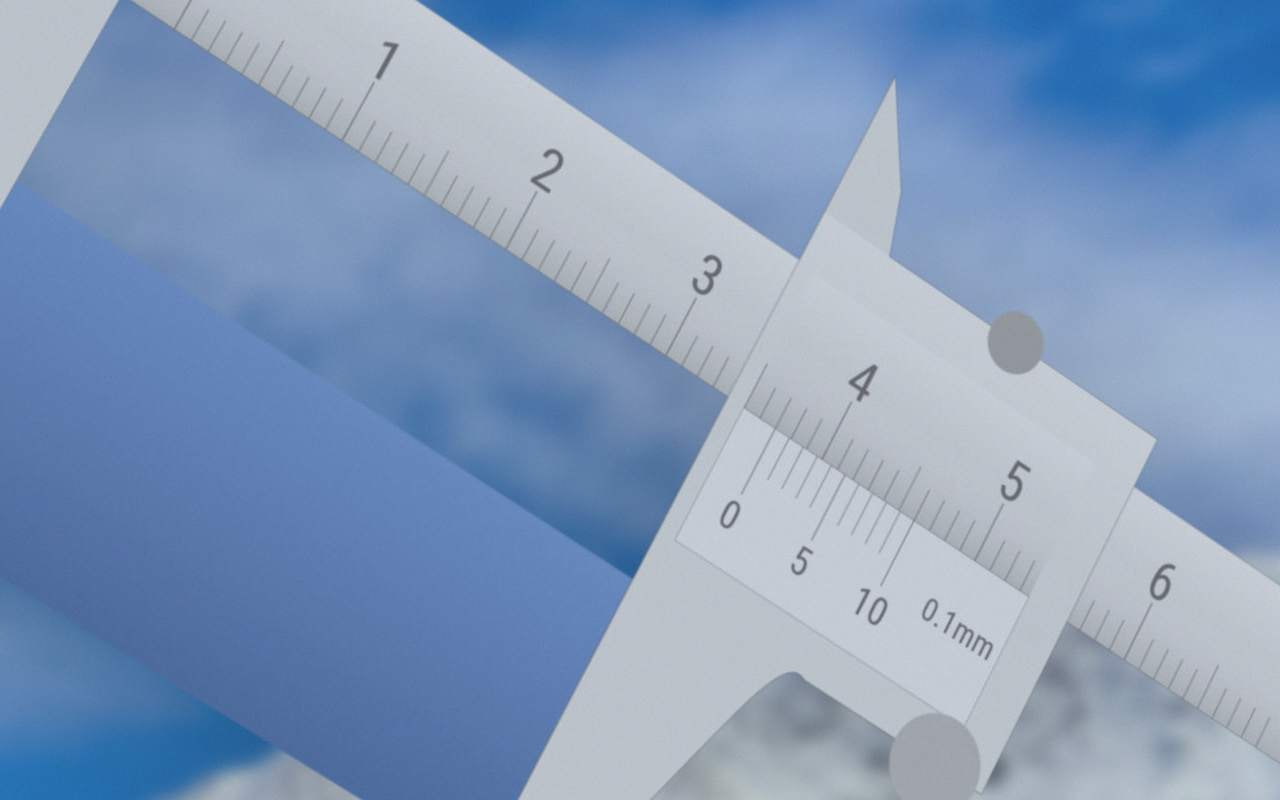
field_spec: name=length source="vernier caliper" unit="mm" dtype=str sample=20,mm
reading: 37.0,mm
